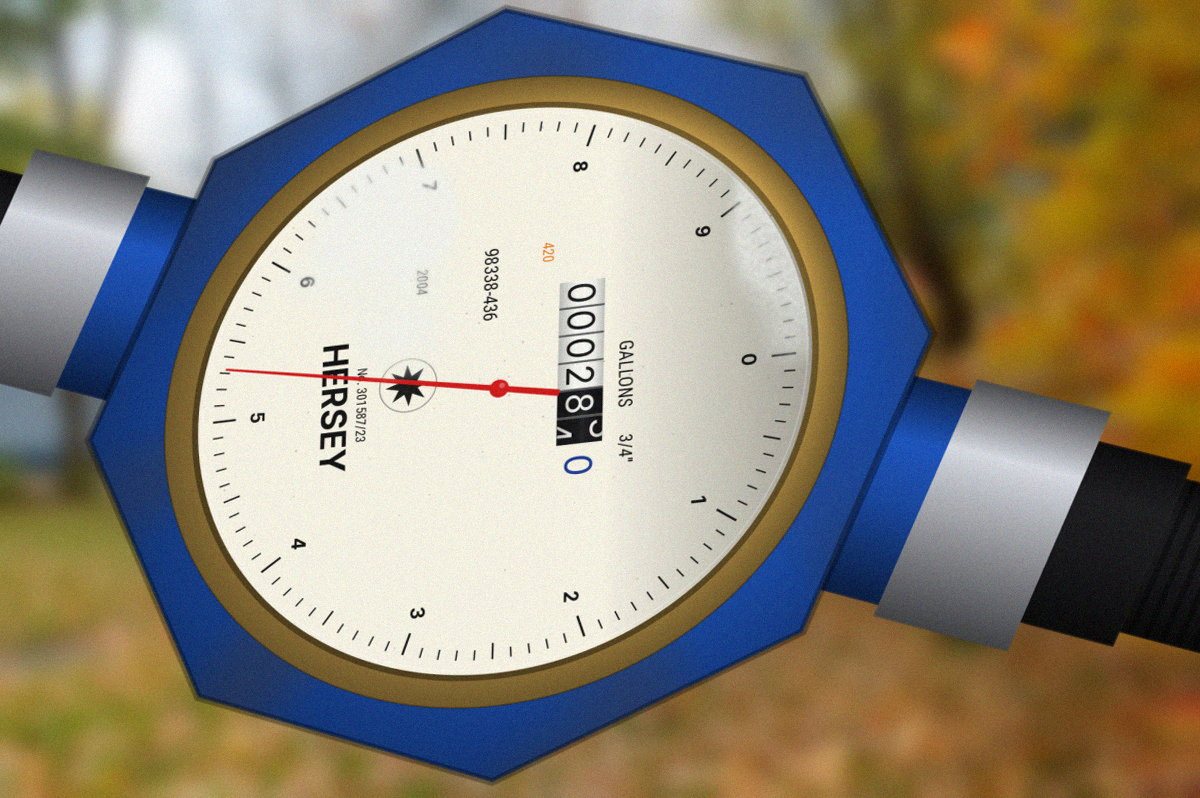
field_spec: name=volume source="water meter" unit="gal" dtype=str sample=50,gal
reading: 2835.3,gal
